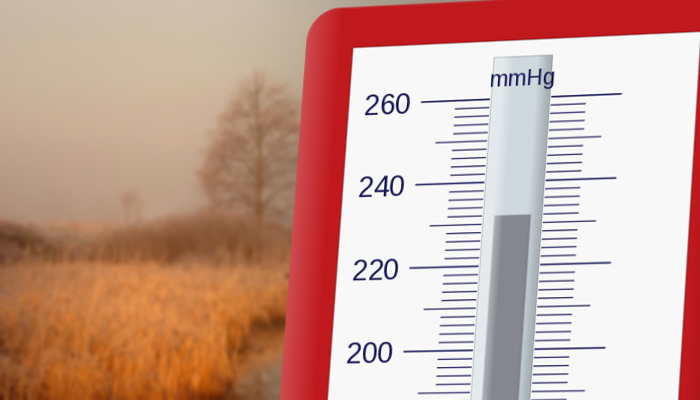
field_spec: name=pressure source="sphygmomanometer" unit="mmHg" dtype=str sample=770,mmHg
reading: 232,mmHg
